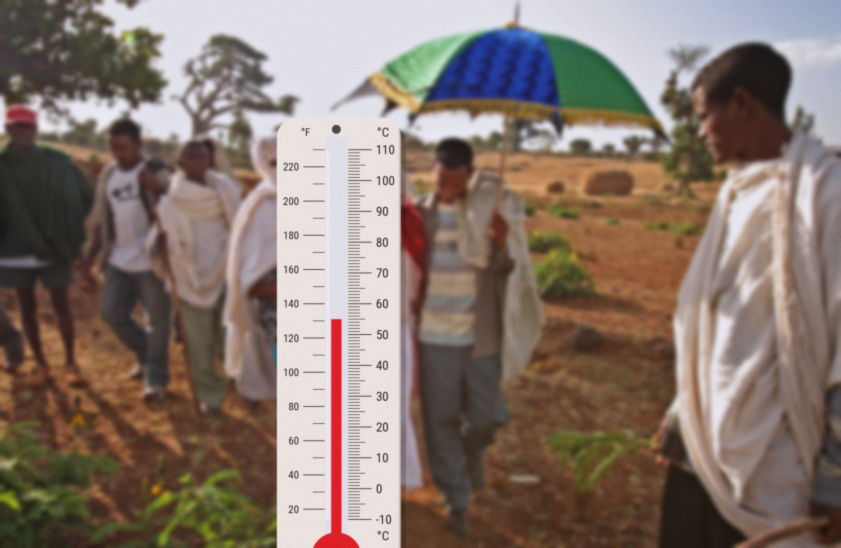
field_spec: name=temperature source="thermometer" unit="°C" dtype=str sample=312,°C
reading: 55,°C
